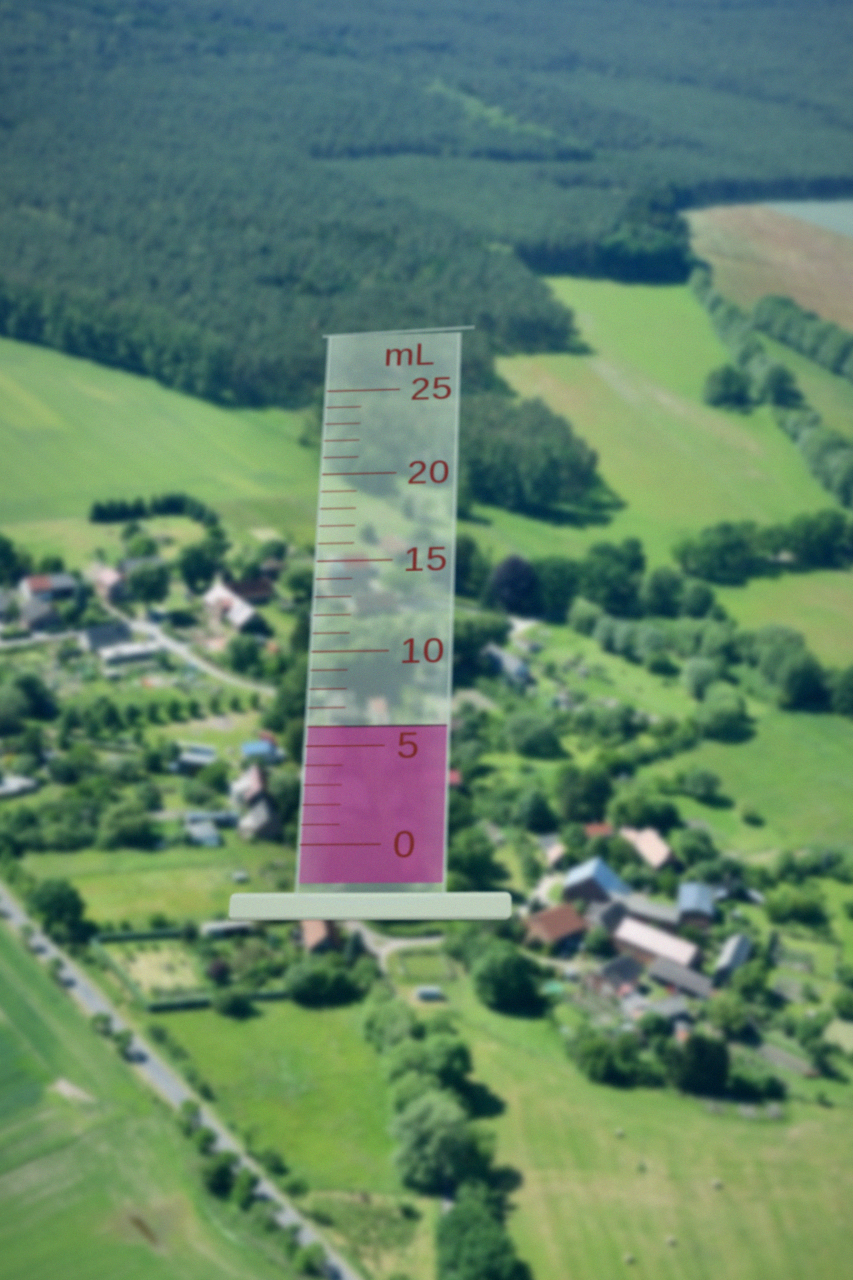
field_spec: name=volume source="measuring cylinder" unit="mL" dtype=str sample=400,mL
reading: 6,mL
